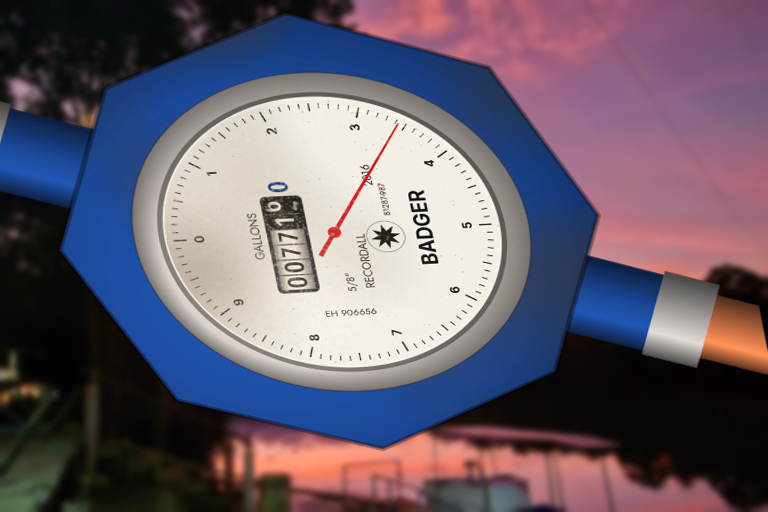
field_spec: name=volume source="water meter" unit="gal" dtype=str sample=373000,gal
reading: 77163.4,gal
